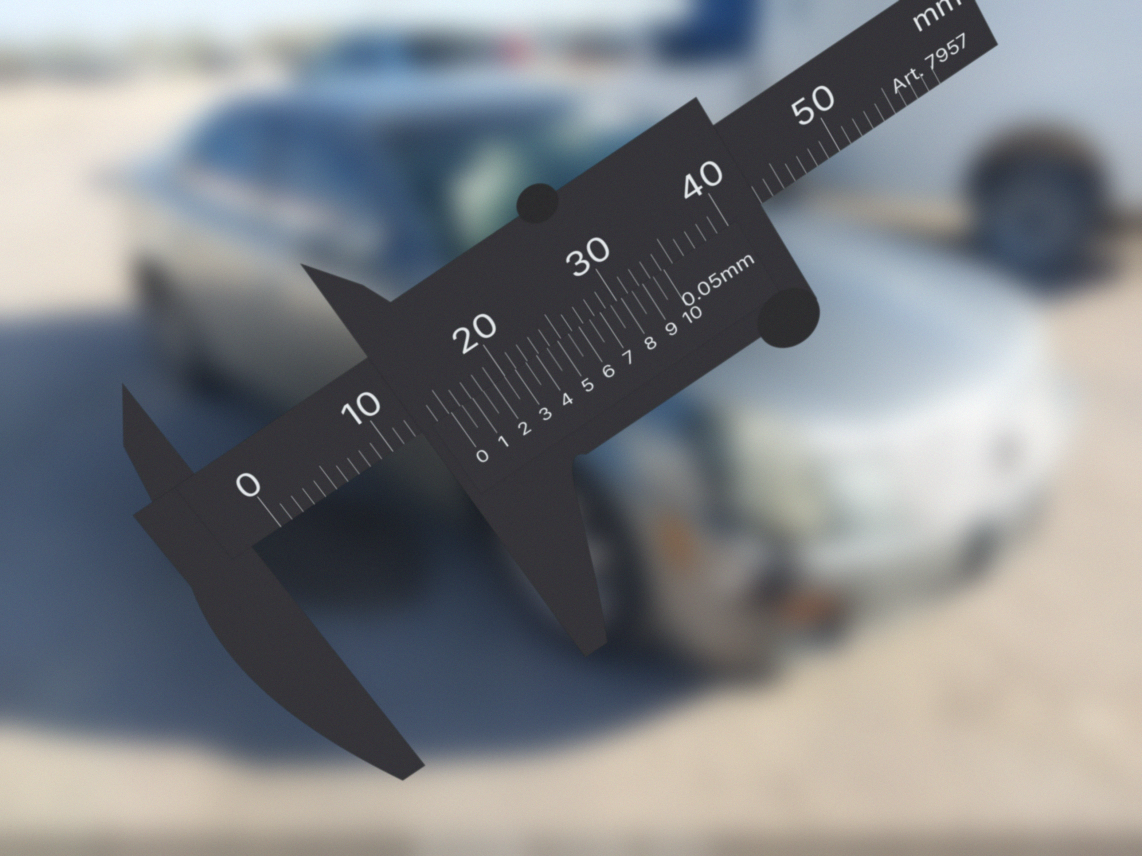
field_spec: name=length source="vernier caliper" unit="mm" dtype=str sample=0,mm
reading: 15.2,mm
